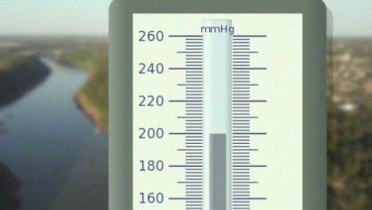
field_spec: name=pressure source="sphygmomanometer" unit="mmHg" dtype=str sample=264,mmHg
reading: 200,mmHg
